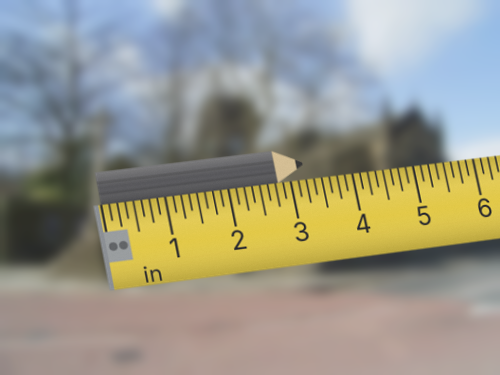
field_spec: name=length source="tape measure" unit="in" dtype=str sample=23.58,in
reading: 3.25,in
